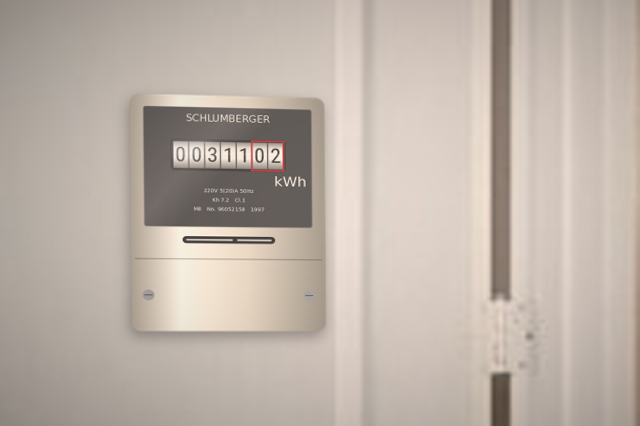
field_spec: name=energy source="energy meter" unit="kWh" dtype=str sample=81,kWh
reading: 311.02,kWh
